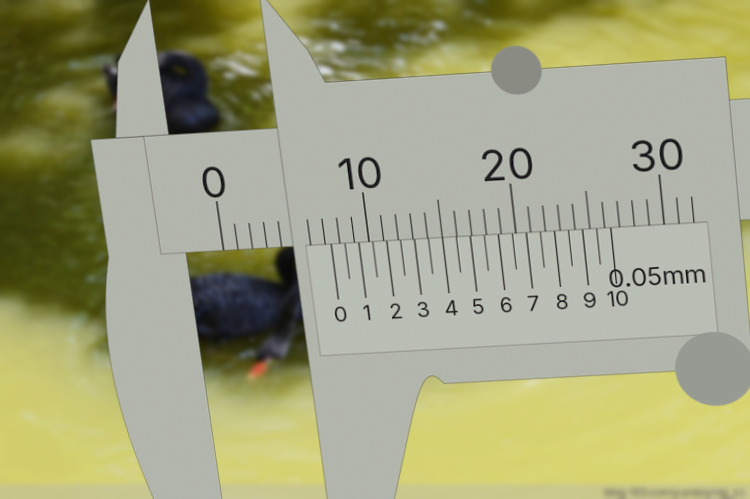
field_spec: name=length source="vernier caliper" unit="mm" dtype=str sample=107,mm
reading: 7.4,mm
